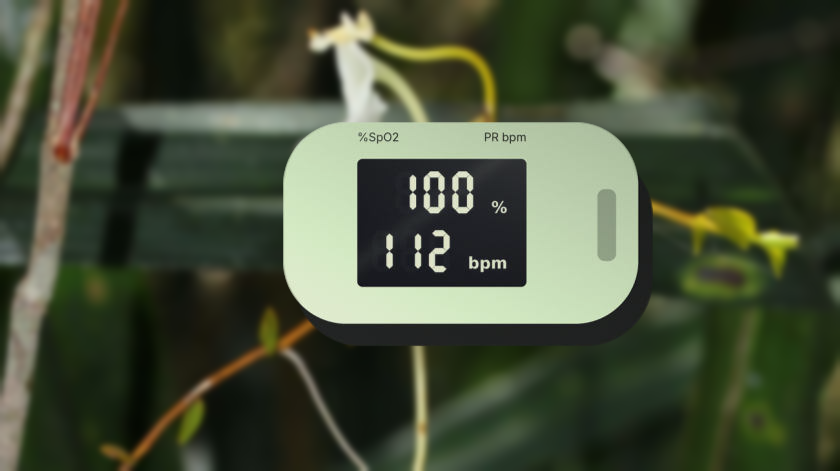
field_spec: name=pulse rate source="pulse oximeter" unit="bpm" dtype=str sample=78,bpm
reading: 112,bpm
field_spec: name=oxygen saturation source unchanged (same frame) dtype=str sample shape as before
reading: 100,%
